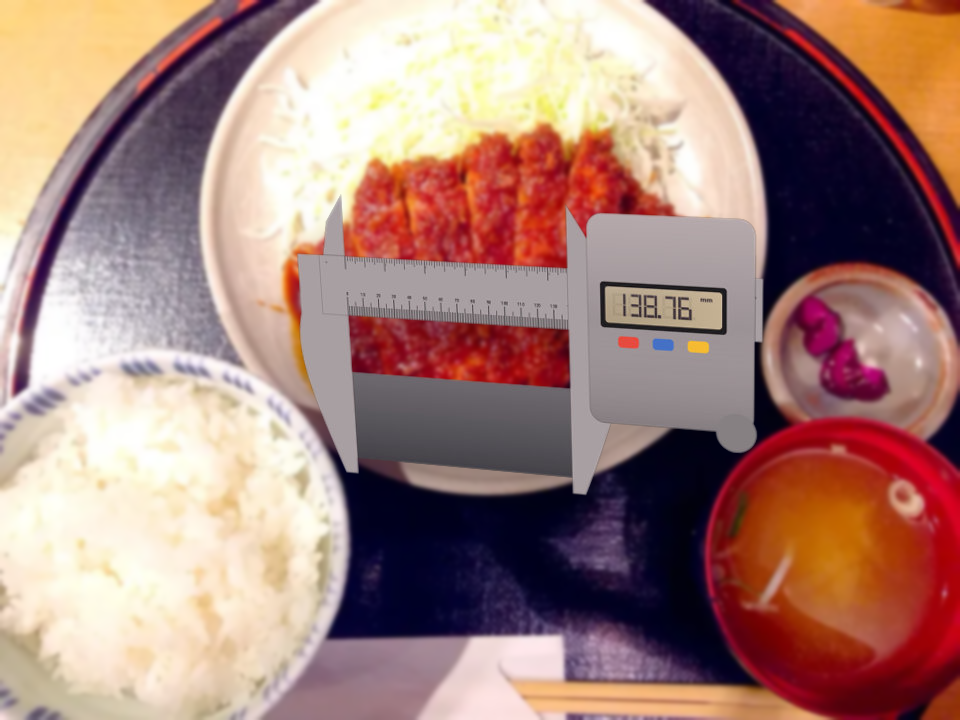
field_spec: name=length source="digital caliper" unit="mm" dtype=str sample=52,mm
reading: 138.76,mm
